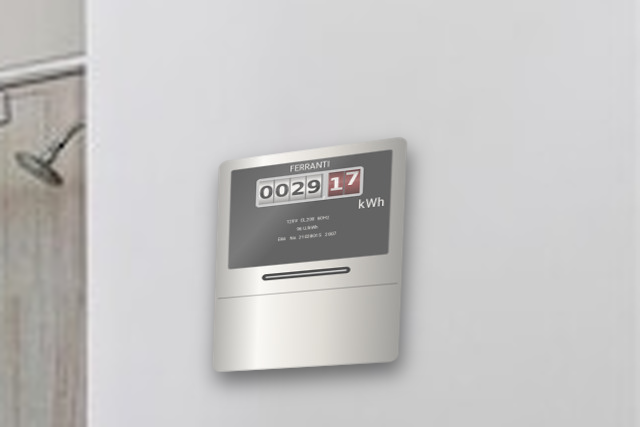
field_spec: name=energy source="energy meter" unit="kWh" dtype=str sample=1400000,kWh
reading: 29.17,kWh
